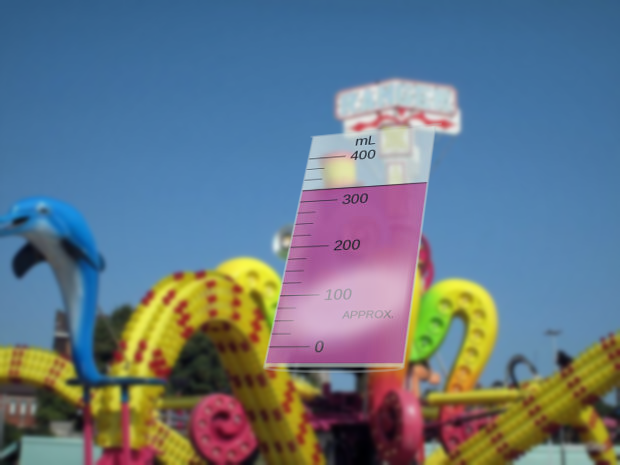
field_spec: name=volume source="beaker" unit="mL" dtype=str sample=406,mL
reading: 325,mL
